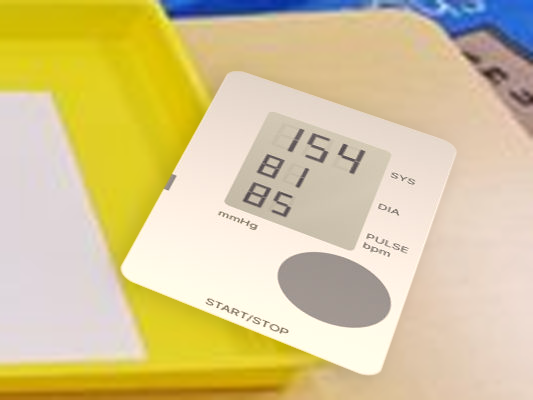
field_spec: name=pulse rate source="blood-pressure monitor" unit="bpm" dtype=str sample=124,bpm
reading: 85,bpm
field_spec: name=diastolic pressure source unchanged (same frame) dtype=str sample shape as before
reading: 81,mmHg
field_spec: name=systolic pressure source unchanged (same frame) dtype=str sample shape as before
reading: 154,mmHg
